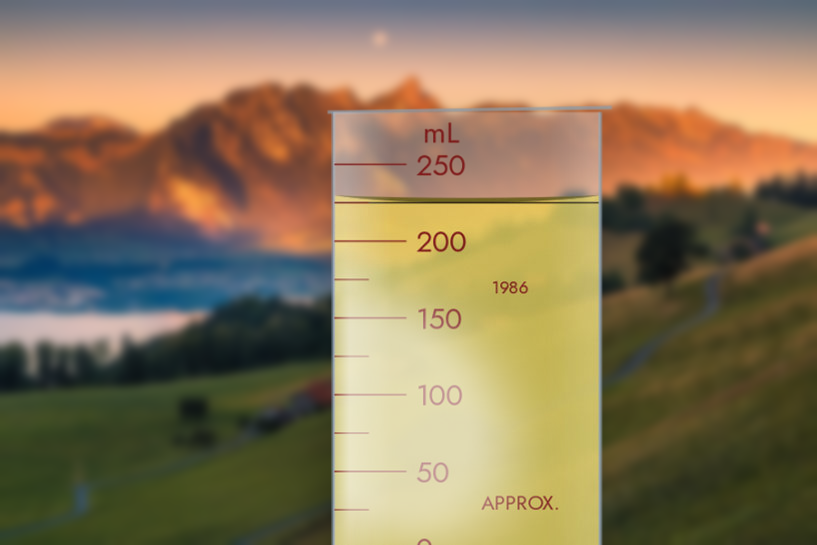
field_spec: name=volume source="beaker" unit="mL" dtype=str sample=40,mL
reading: 225,mL
